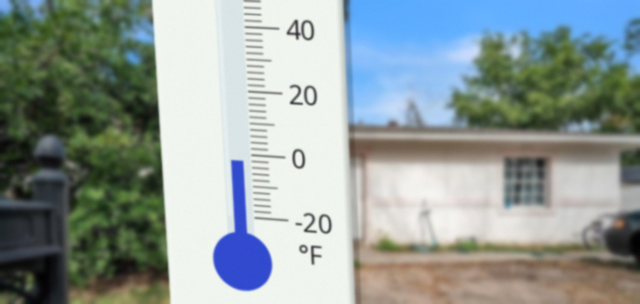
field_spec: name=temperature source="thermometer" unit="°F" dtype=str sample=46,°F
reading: -2,°F
